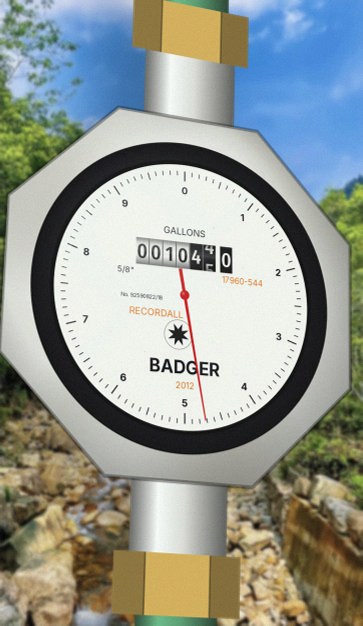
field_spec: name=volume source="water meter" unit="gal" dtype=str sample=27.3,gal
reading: 10444.7,gal
